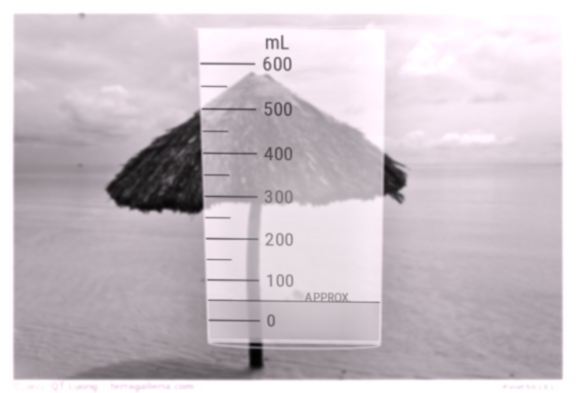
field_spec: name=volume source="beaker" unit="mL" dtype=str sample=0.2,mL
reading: 50,mL
